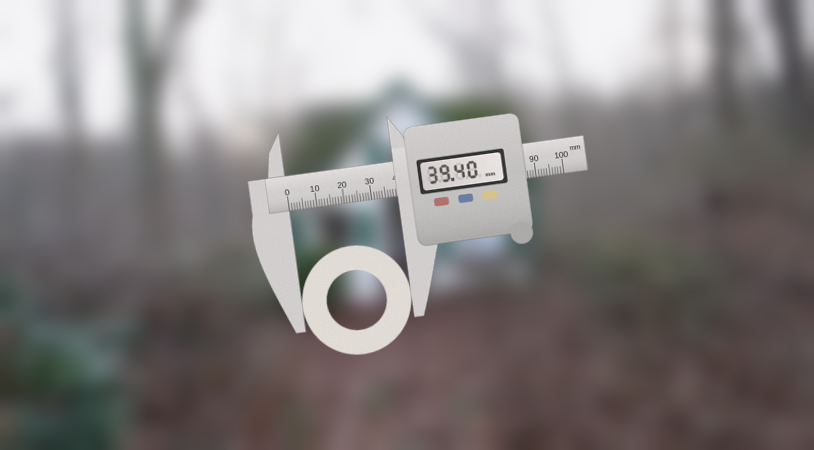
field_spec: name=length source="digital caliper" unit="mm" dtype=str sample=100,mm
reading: 39.40,mm
